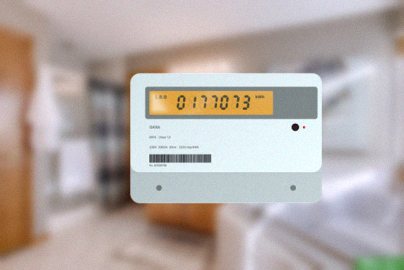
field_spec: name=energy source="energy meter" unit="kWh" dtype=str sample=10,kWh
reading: 177073,kWh
